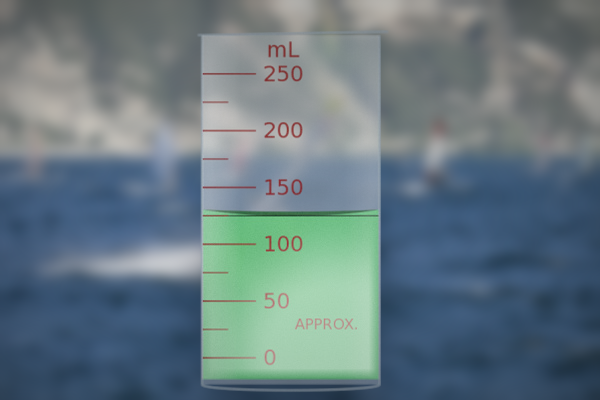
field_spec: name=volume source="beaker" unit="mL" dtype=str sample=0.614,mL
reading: 125,mL
